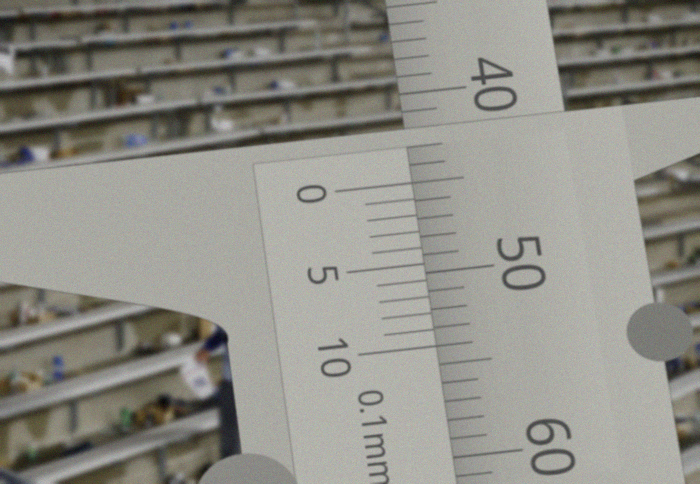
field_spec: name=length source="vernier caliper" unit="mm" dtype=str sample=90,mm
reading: 45.0,mm
